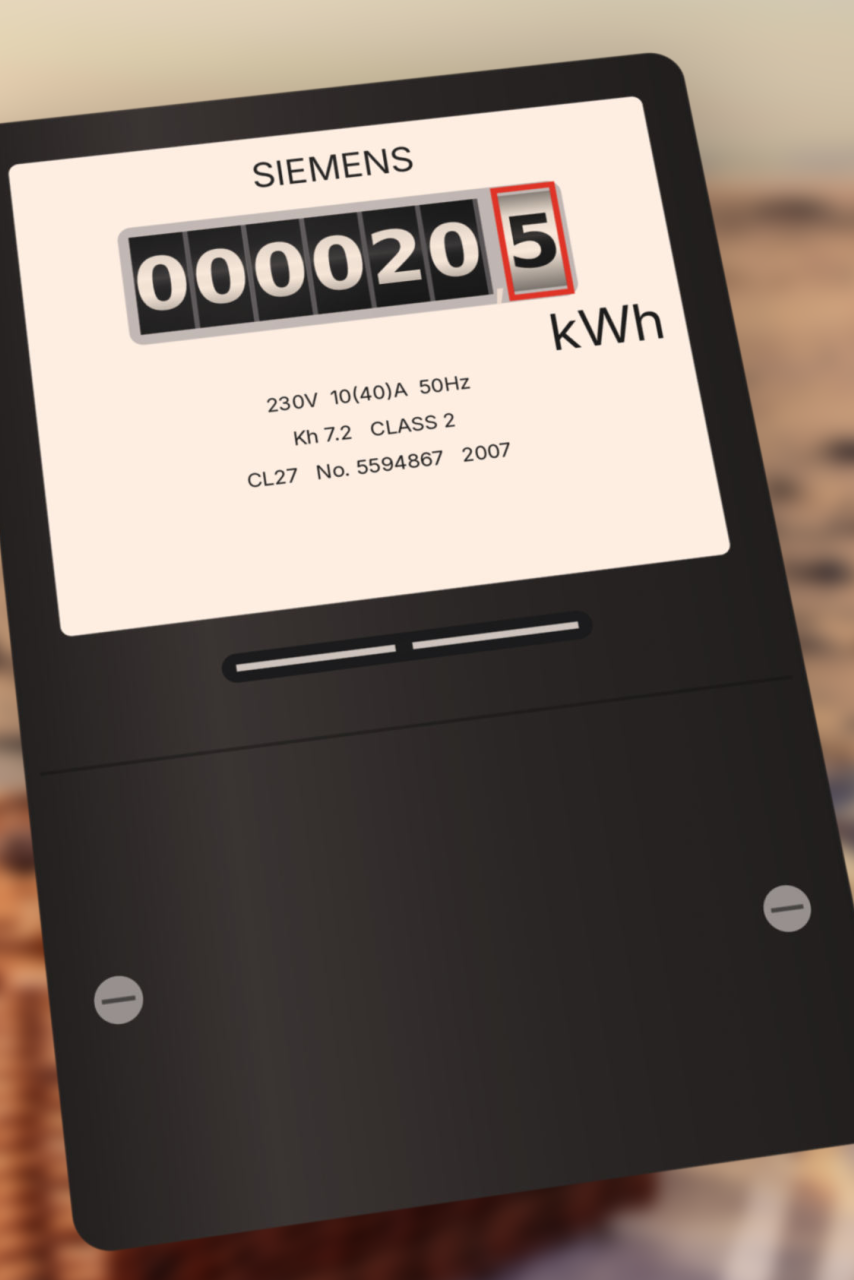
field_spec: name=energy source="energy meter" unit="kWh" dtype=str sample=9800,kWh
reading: 20.5,kWh
